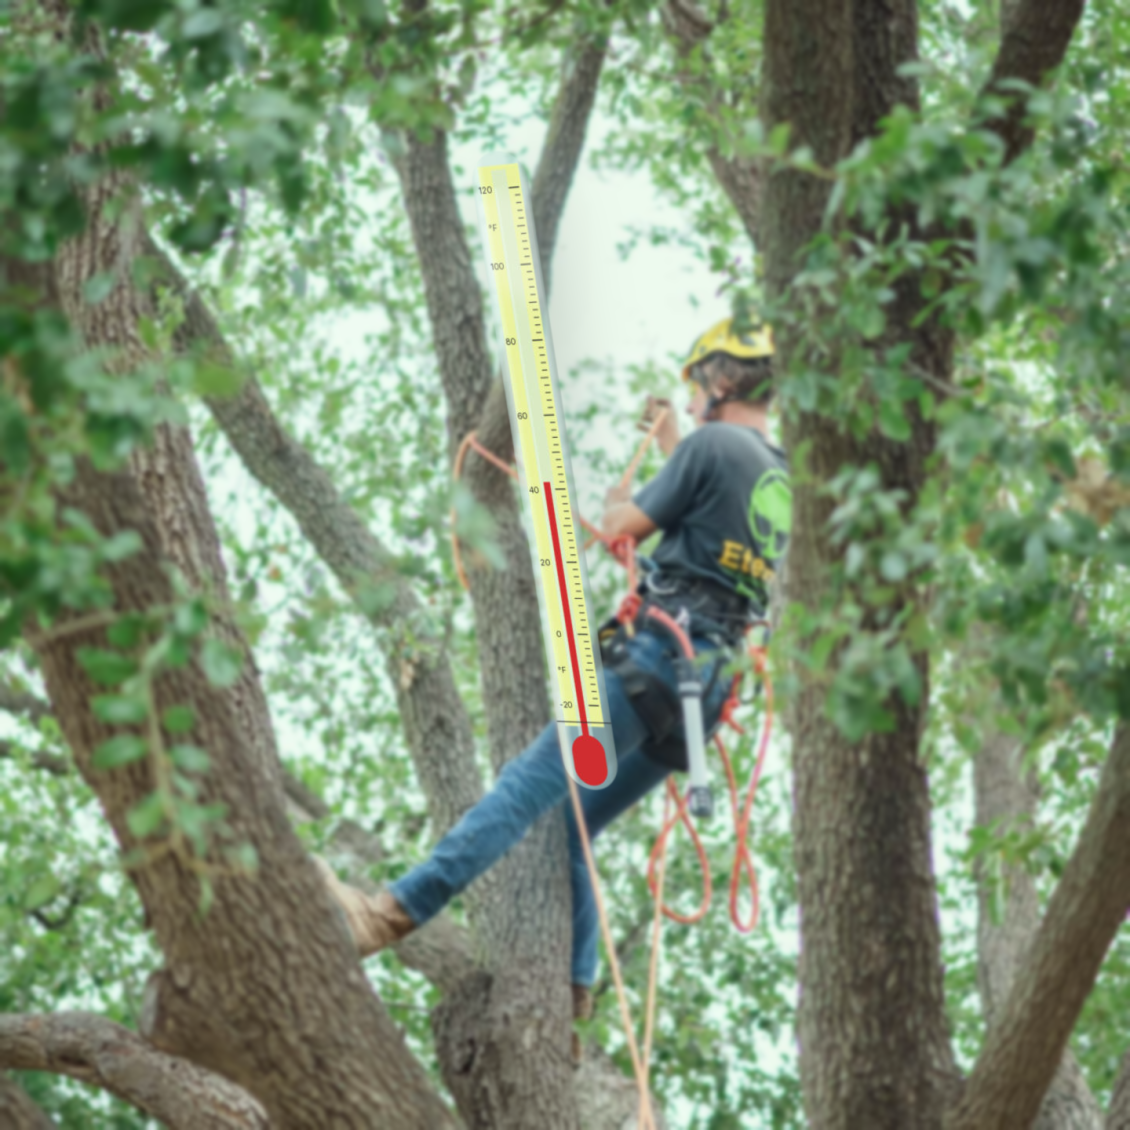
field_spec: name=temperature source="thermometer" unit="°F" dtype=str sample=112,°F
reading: 42,°F
